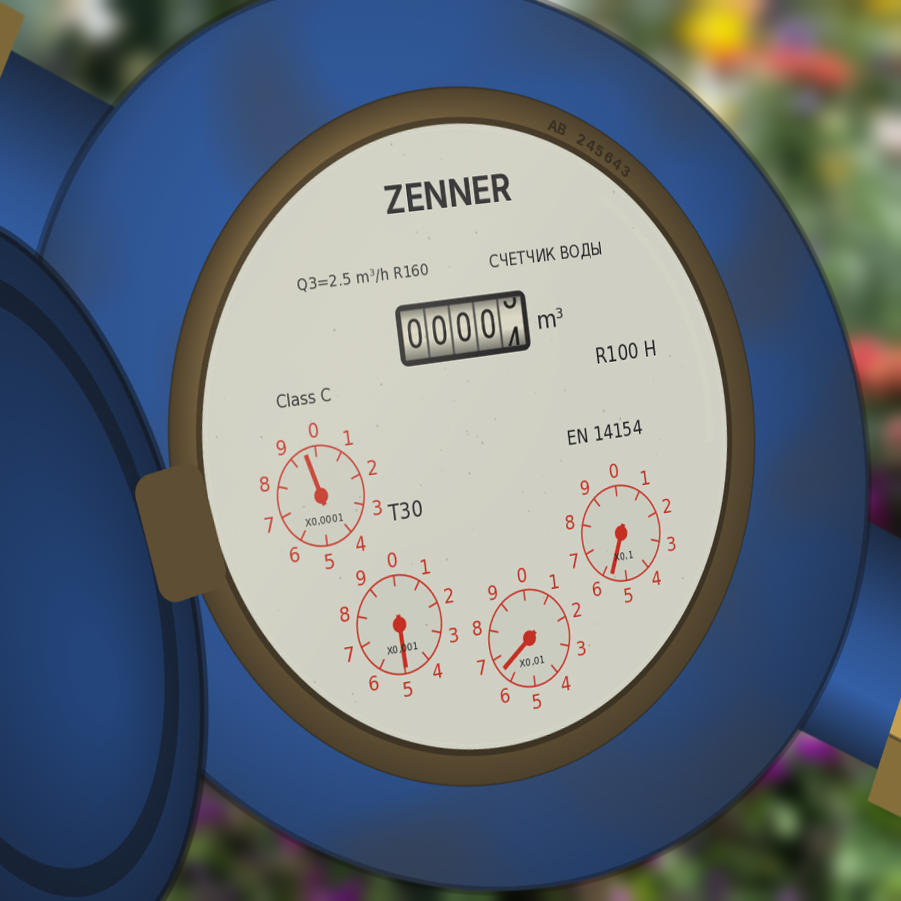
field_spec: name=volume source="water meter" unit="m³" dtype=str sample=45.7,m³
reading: 3.5649,m³
